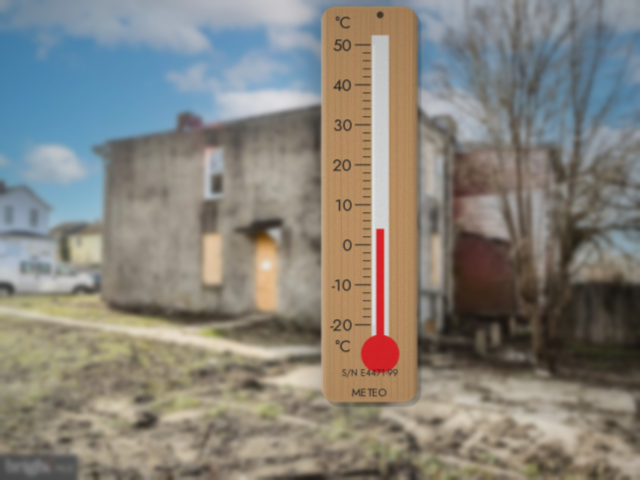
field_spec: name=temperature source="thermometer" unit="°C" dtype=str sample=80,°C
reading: 4,°C
